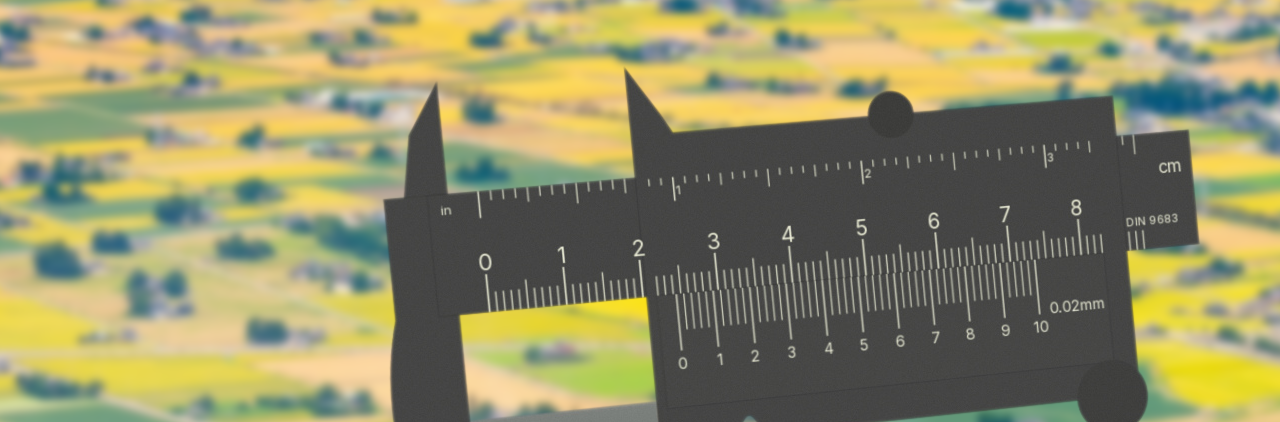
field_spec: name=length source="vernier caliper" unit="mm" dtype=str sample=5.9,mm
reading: 24.4,mm
